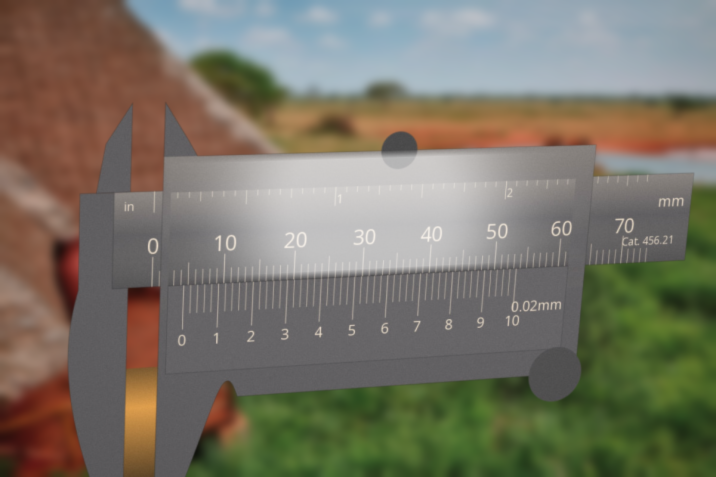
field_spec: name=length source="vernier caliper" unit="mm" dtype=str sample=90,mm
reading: 4.4,mm
